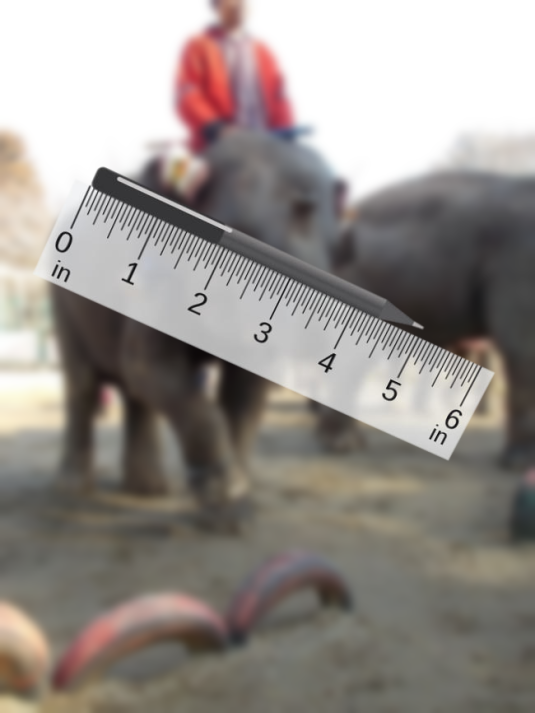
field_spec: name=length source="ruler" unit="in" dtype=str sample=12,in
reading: 5,in
